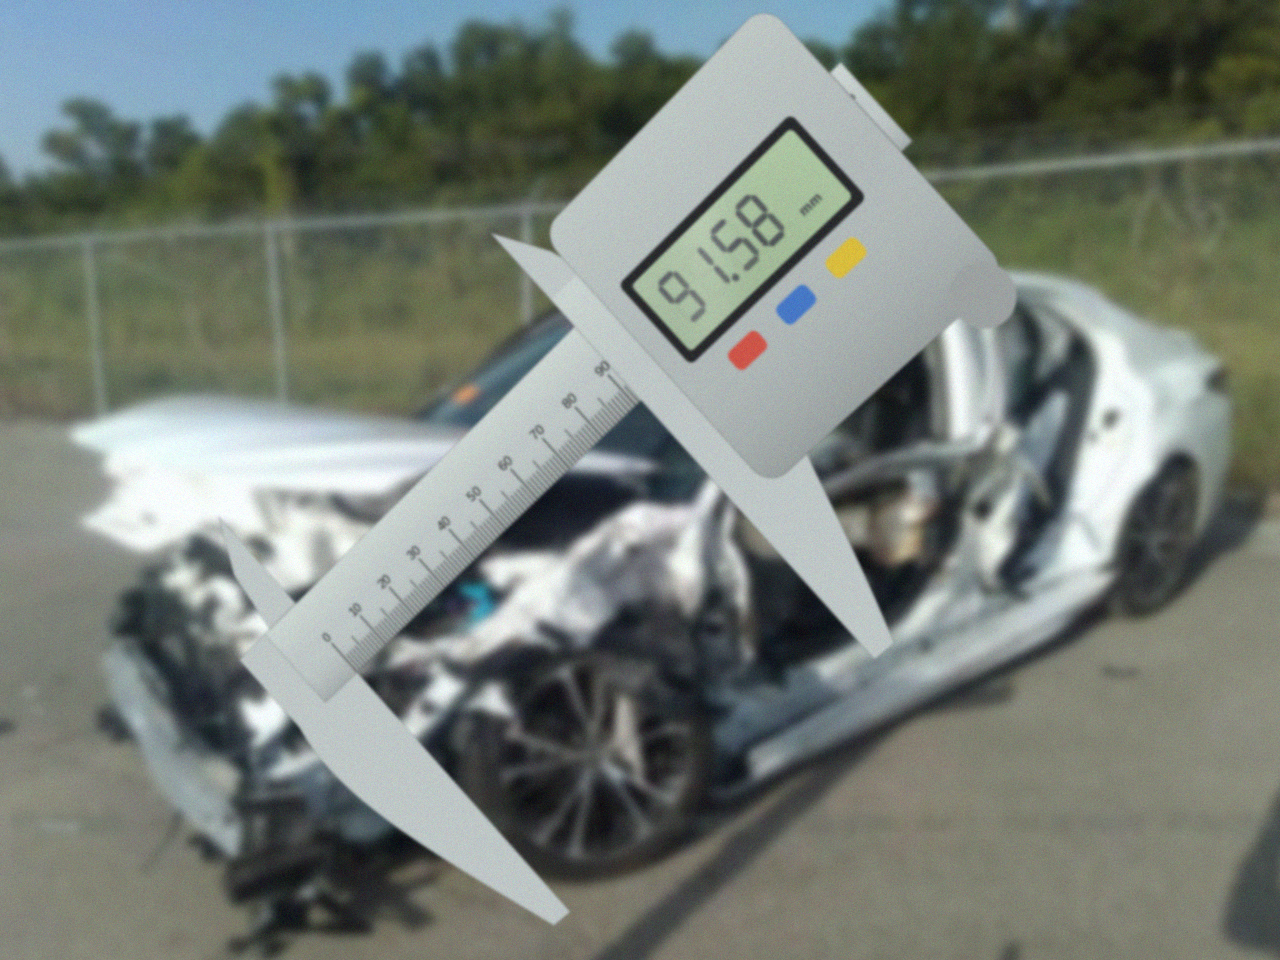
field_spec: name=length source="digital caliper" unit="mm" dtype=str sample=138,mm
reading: 91.58,mm
